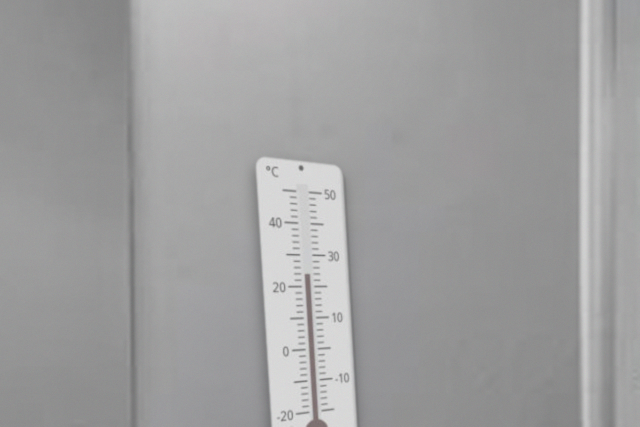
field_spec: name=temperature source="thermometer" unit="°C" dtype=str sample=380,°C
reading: 24,°C
